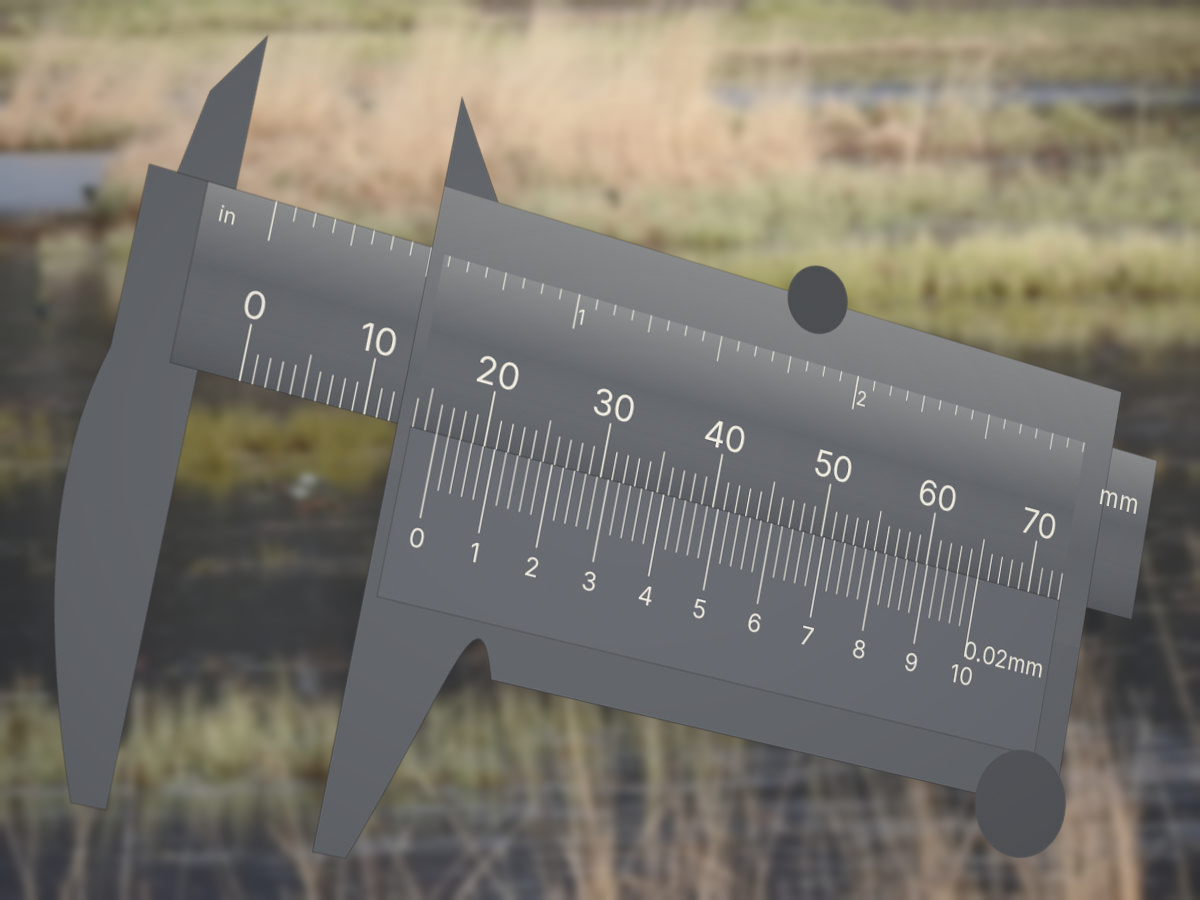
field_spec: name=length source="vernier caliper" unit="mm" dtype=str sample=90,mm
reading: 16.0,mm
